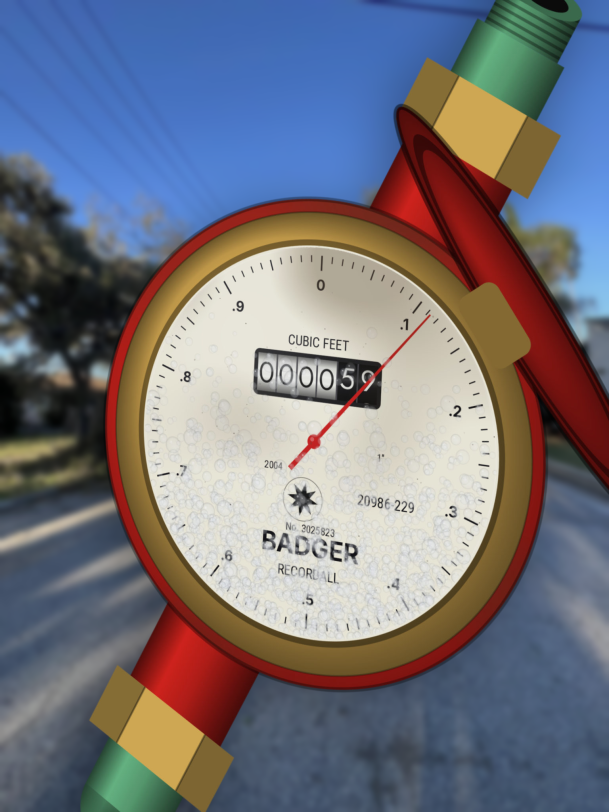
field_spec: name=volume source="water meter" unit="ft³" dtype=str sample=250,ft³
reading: 59.11,ft³
